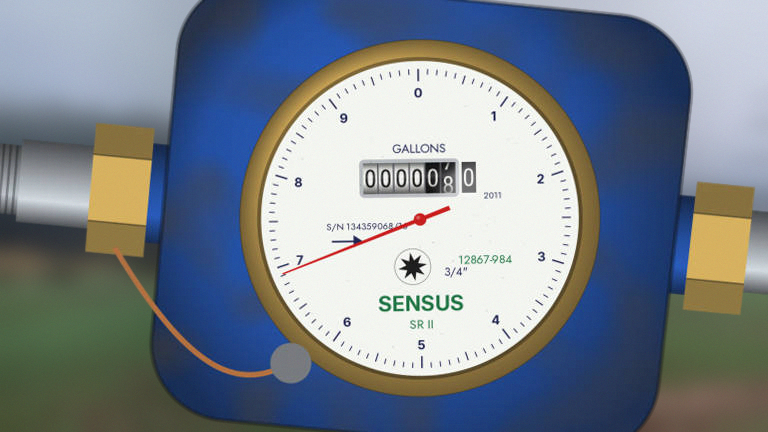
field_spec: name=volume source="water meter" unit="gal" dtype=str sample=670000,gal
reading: 76.9,gal
